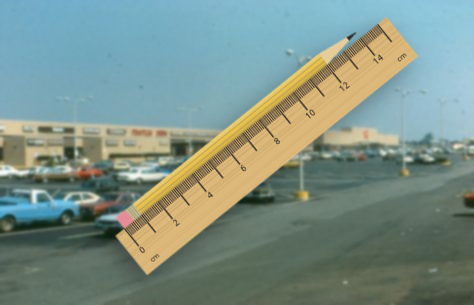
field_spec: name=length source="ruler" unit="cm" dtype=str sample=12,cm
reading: 14,cm
